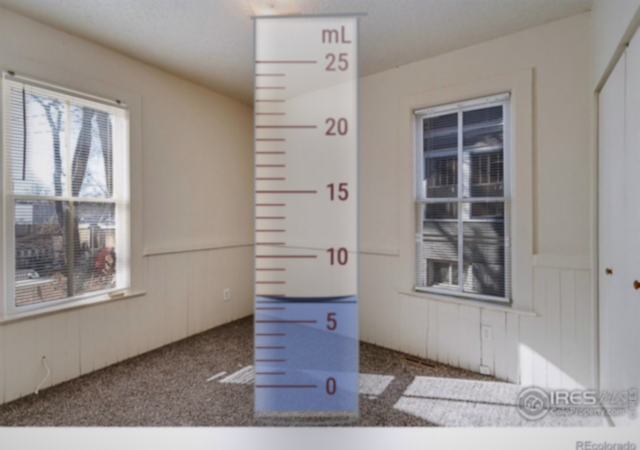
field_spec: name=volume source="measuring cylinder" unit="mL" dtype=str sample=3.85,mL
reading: 6.5,mL
